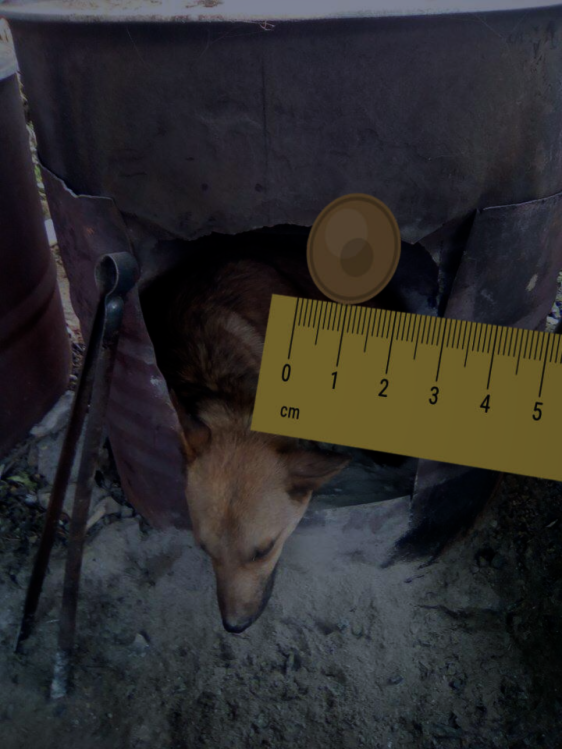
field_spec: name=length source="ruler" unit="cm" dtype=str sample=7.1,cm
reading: 1.9,cm
